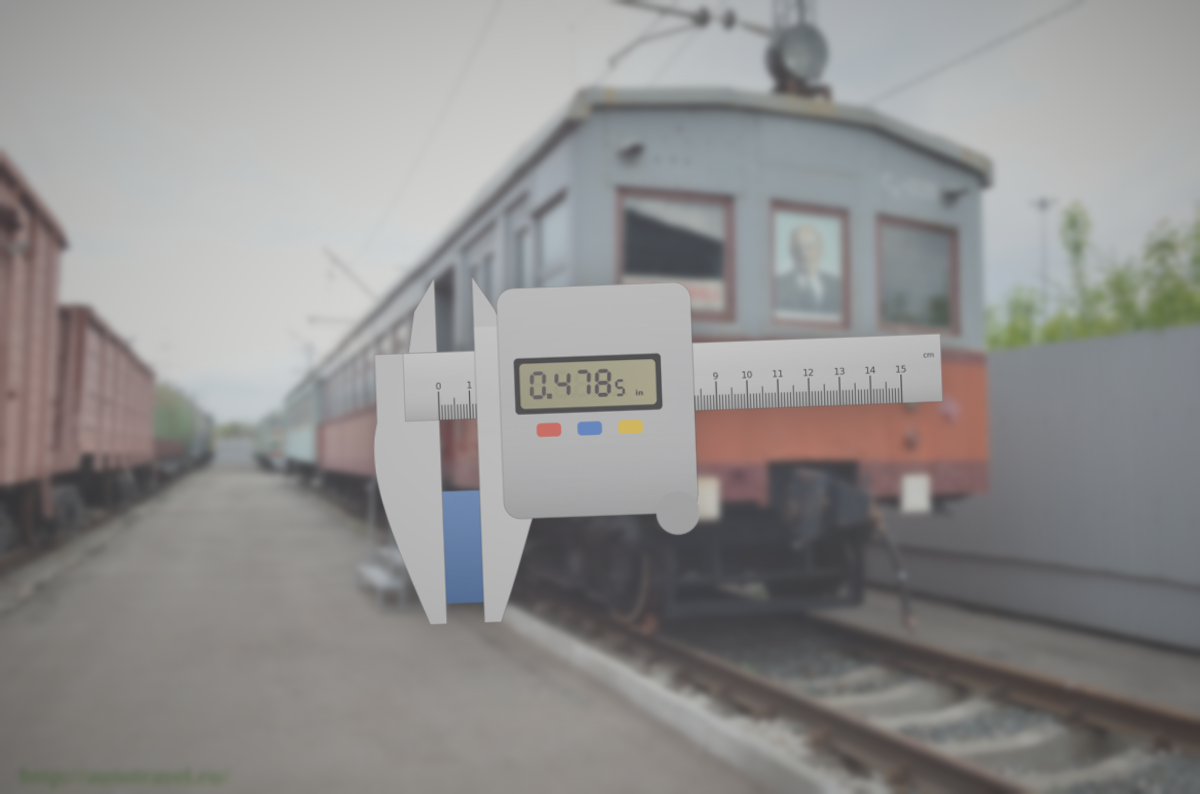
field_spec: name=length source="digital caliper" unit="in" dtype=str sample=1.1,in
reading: 0.4785,in
